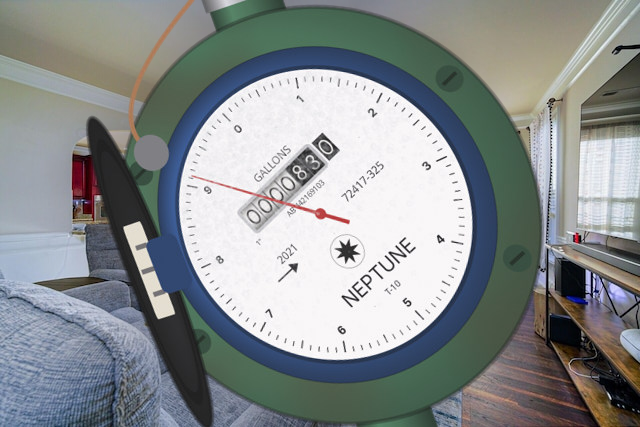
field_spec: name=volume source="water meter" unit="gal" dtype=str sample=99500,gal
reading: 829.1,gal
